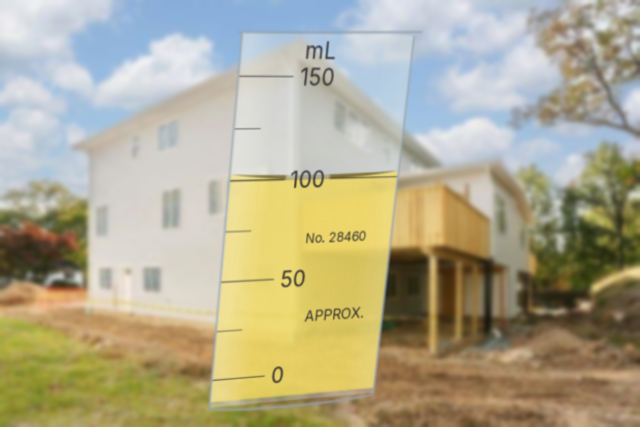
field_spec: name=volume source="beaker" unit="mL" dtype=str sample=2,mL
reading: 100,mL
